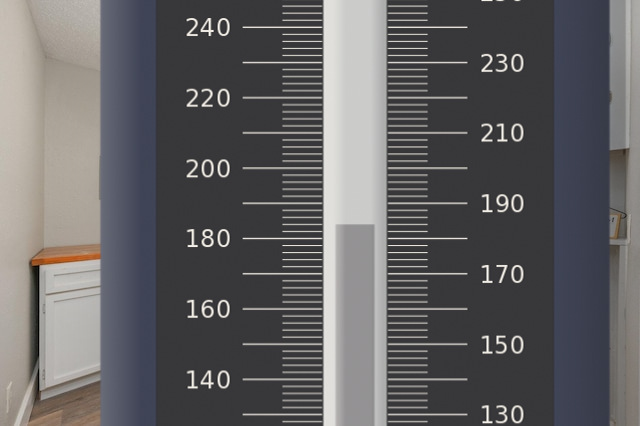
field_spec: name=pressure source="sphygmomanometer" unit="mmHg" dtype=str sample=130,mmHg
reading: 184,mmHg
